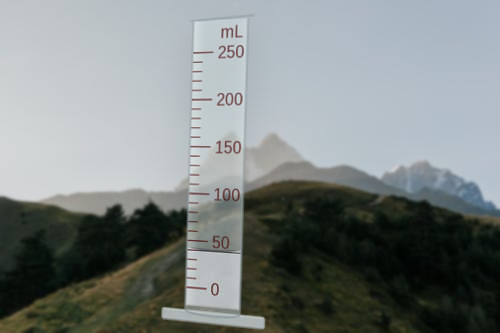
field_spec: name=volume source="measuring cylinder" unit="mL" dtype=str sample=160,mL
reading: 40,mL
